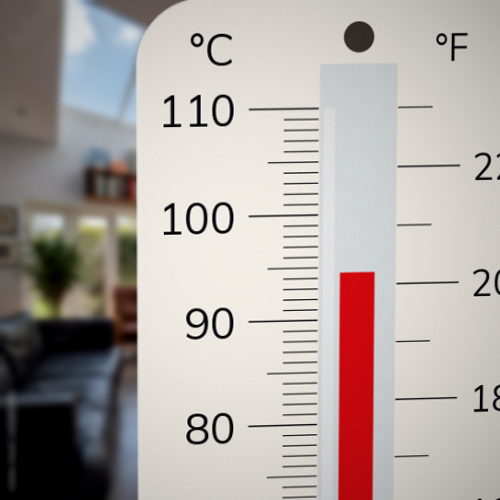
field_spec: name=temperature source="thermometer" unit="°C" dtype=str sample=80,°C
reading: 94.5,°C
